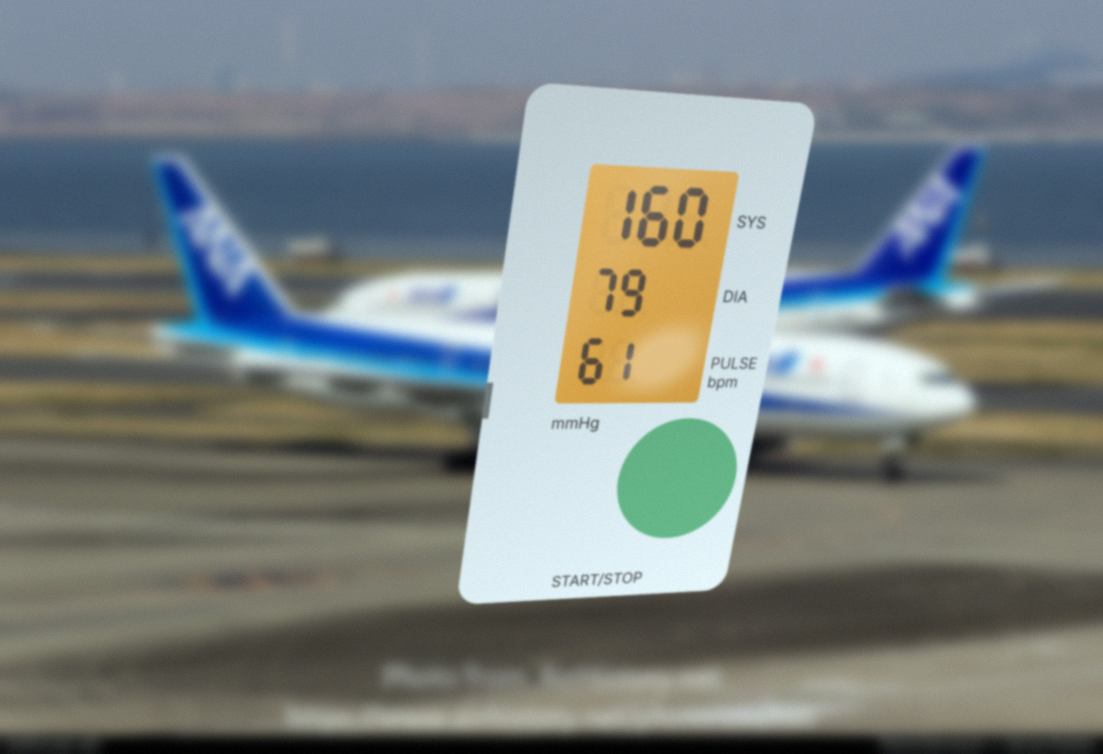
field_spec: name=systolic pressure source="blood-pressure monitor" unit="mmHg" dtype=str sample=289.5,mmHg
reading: 160,mmHg
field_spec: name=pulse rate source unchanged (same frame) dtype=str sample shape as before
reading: 61,bpm
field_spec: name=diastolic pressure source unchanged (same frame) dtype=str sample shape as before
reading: 79,mmHg
